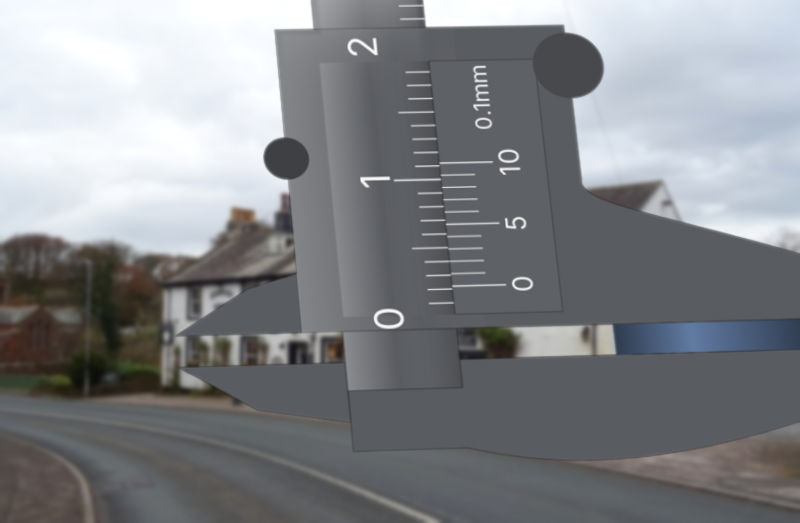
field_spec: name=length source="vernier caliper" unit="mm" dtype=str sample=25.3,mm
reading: 2.2,mm
